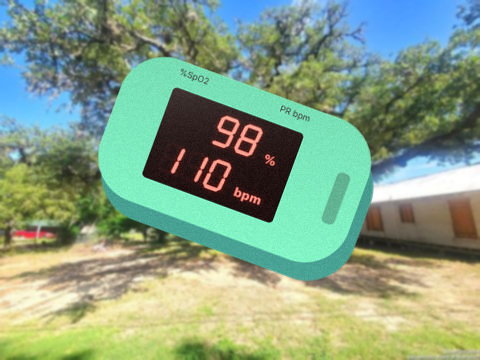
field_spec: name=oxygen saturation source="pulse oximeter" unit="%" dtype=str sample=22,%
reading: 98,%
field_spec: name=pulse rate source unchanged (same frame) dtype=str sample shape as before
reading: 110,bpm
